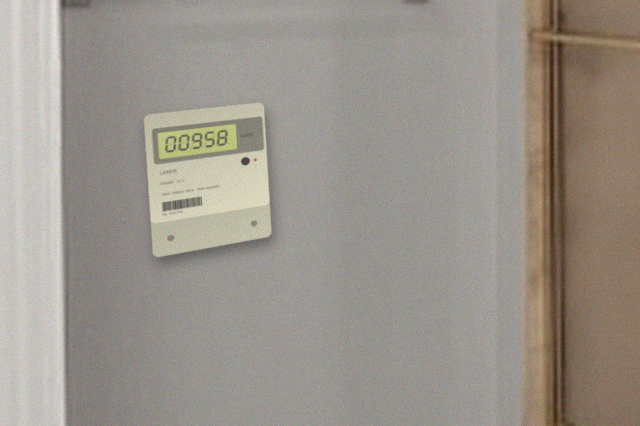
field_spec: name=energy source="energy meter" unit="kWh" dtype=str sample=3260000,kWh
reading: 958,kWh
